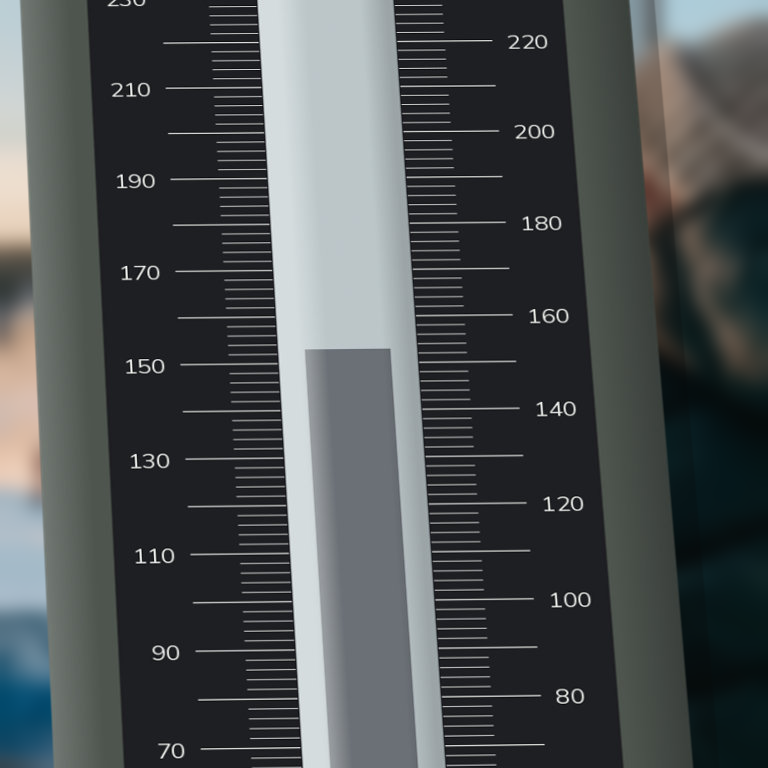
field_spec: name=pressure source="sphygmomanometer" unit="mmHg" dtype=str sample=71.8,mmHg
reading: 153,mmHg
